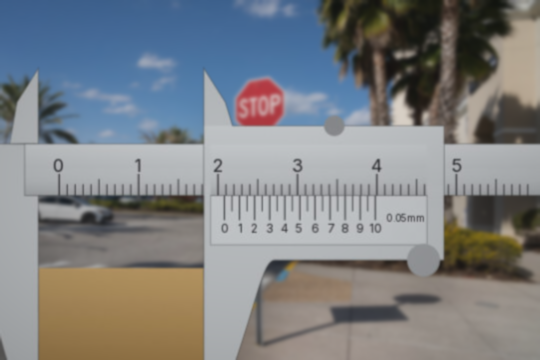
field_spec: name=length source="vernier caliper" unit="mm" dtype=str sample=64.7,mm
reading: 20.8,mm
